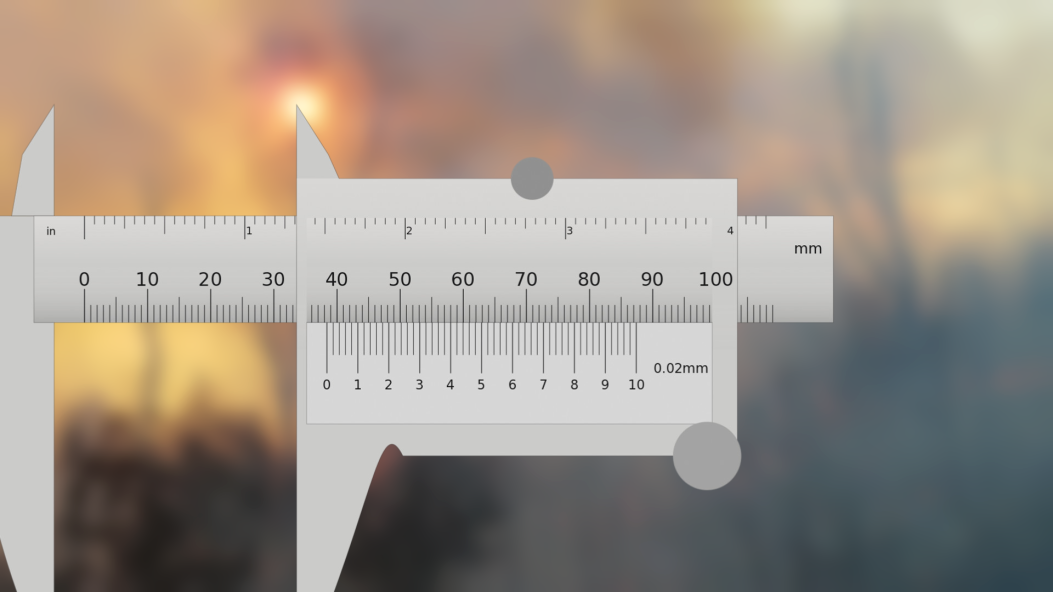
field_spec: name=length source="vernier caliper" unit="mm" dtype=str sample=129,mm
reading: 38.4,mm
